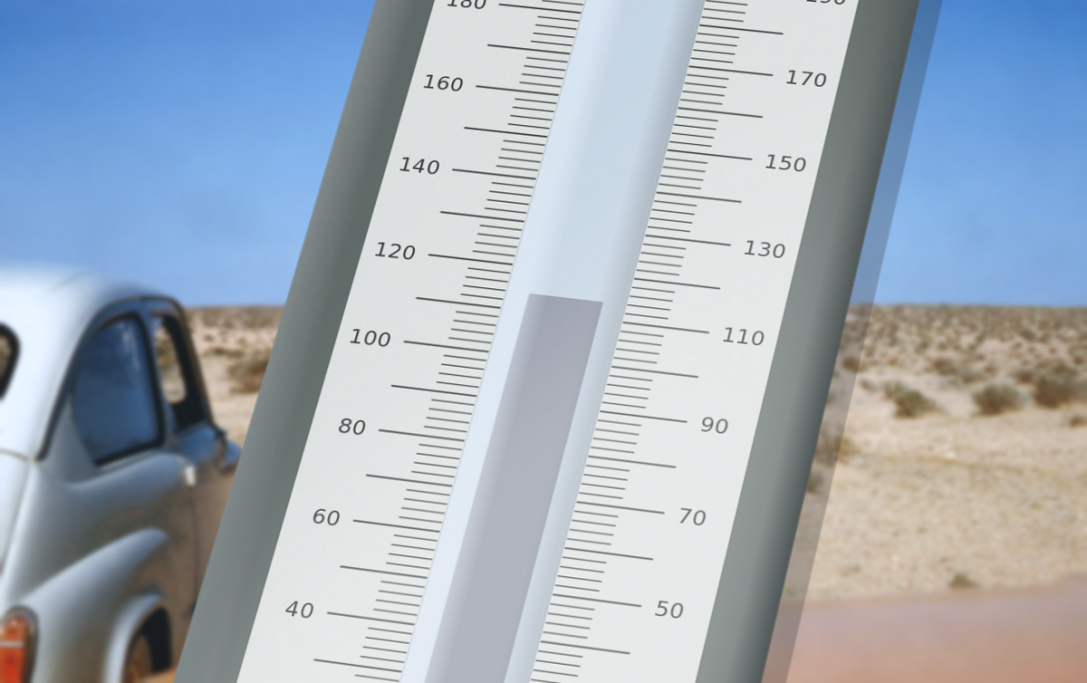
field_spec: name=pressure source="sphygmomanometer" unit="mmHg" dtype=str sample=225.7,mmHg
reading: 114,mmHg
